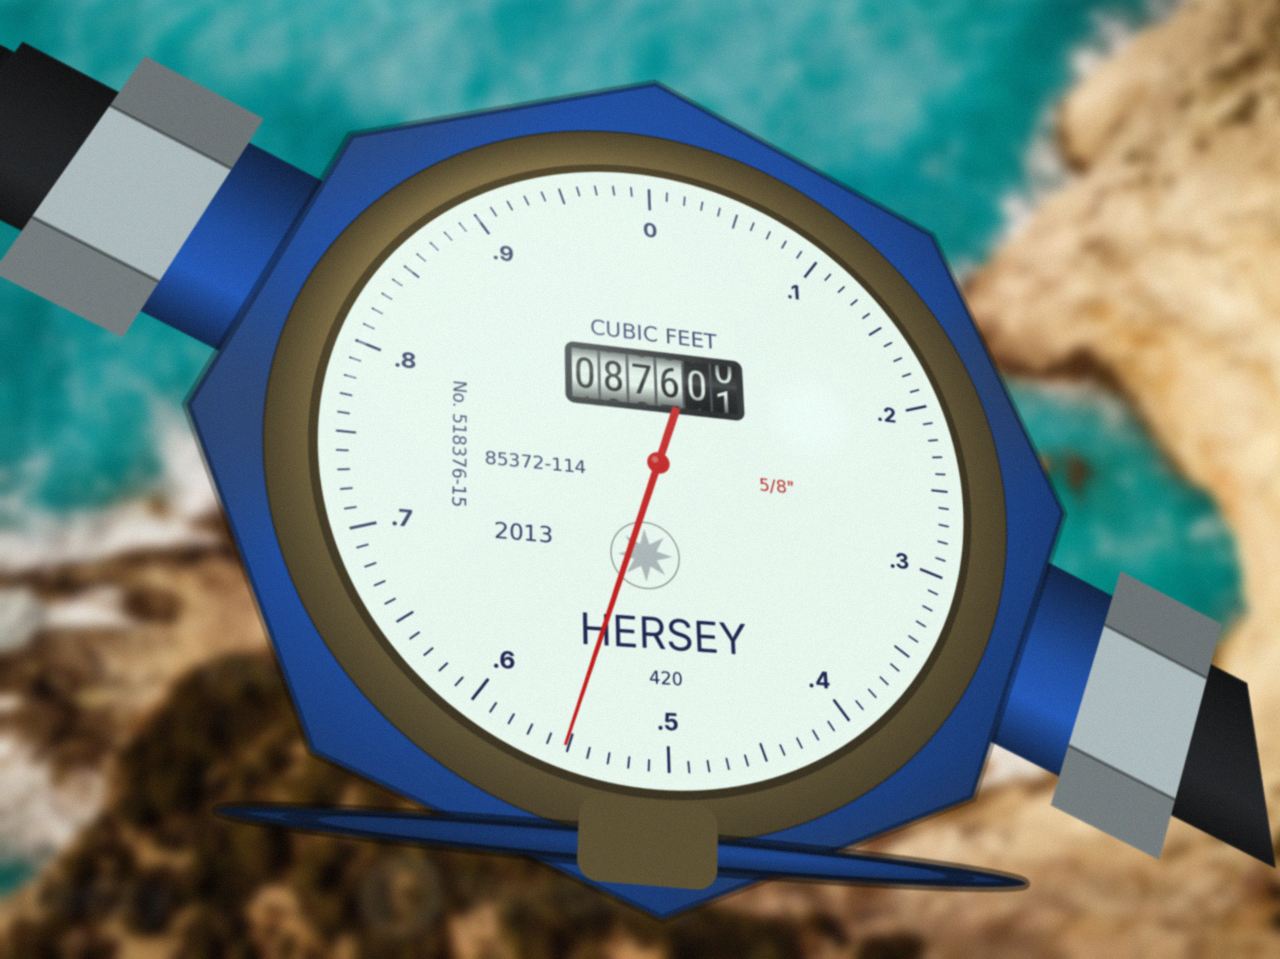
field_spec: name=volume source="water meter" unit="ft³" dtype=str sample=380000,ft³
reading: 87600.55,ft³
